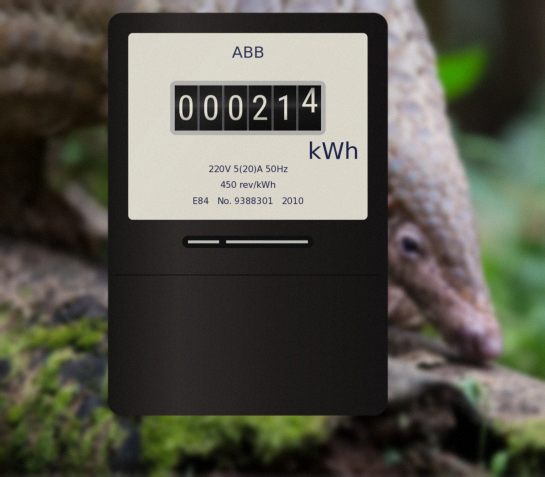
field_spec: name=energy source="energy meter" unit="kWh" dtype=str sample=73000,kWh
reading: 214,kWh
